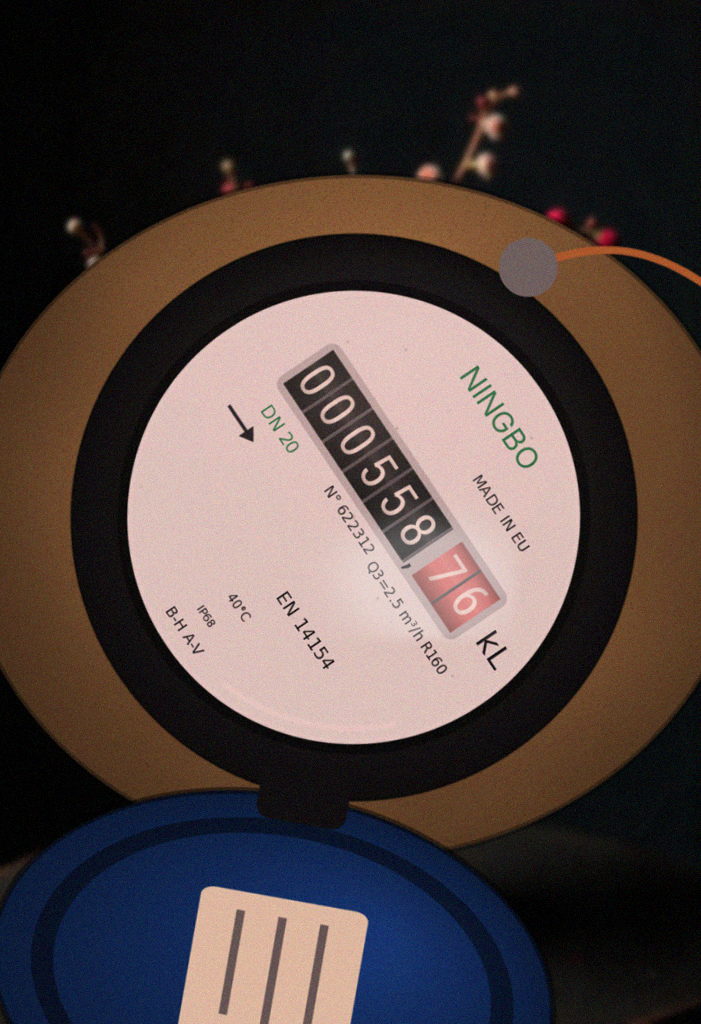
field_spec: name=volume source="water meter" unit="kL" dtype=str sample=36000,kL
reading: 558.76,kL
